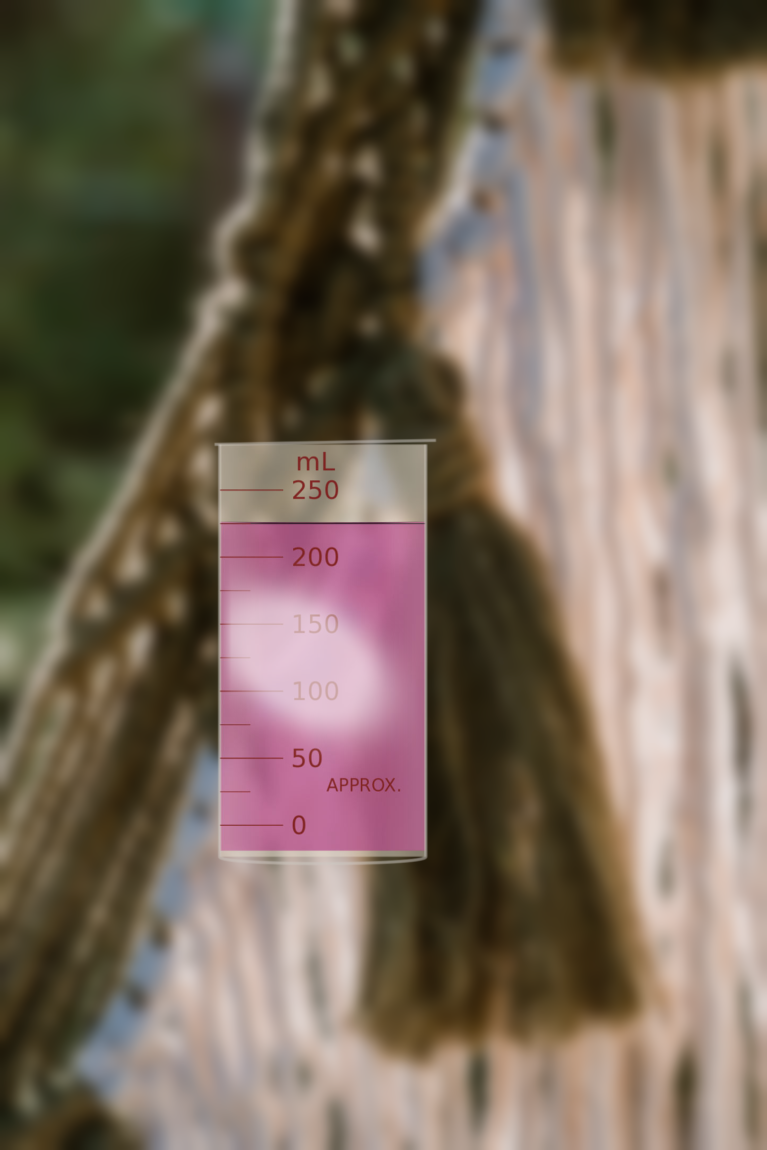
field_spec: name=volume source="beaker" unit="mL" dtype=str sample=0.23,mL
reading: 225,mL
